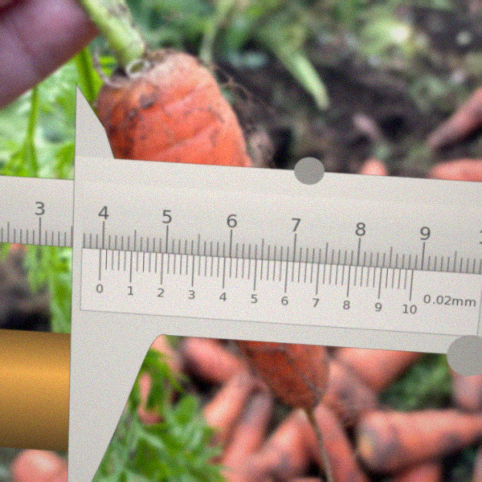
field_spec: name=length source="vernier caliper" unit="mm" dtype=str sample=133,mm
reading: 39.6,mm
